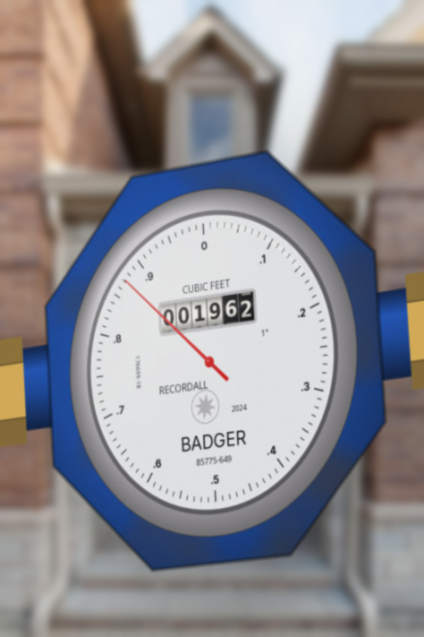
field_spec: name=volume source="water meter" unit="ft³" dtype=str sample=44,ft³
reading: 1961.87,ft³
